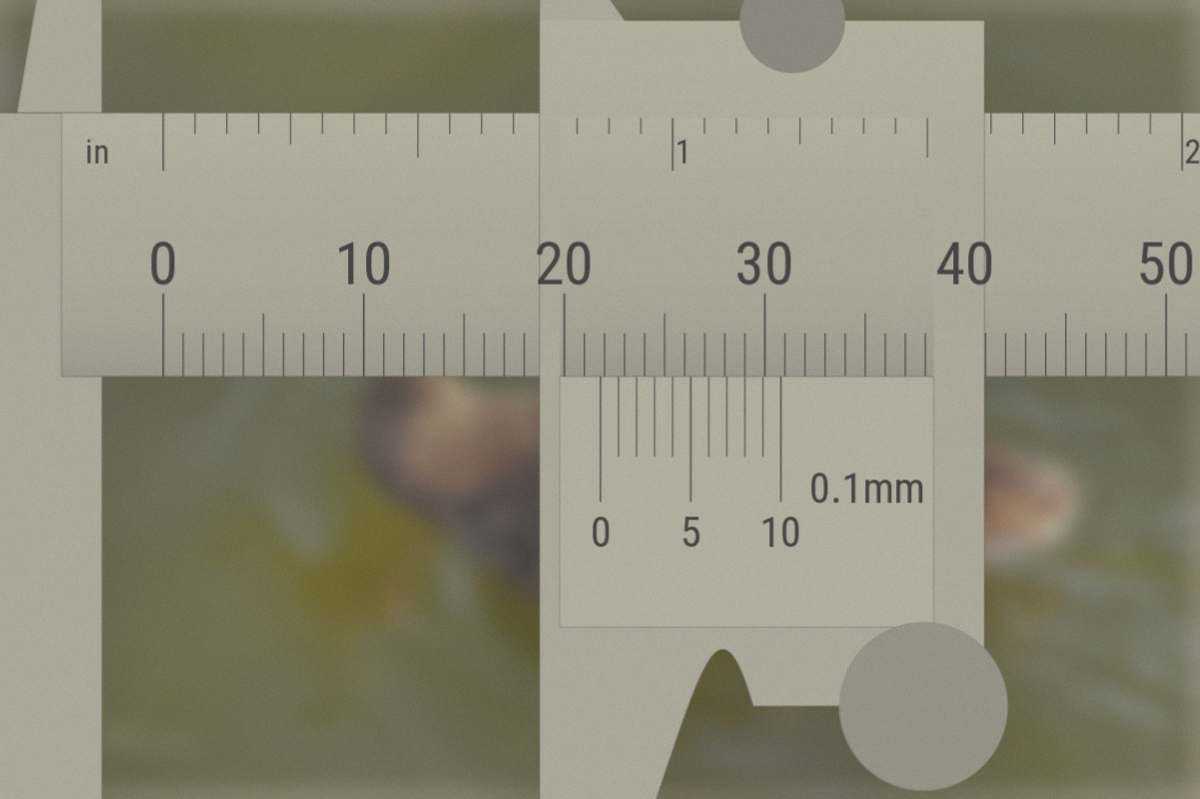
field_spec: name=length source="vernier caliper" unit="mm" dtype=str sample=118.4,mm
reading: 21.8,mm
